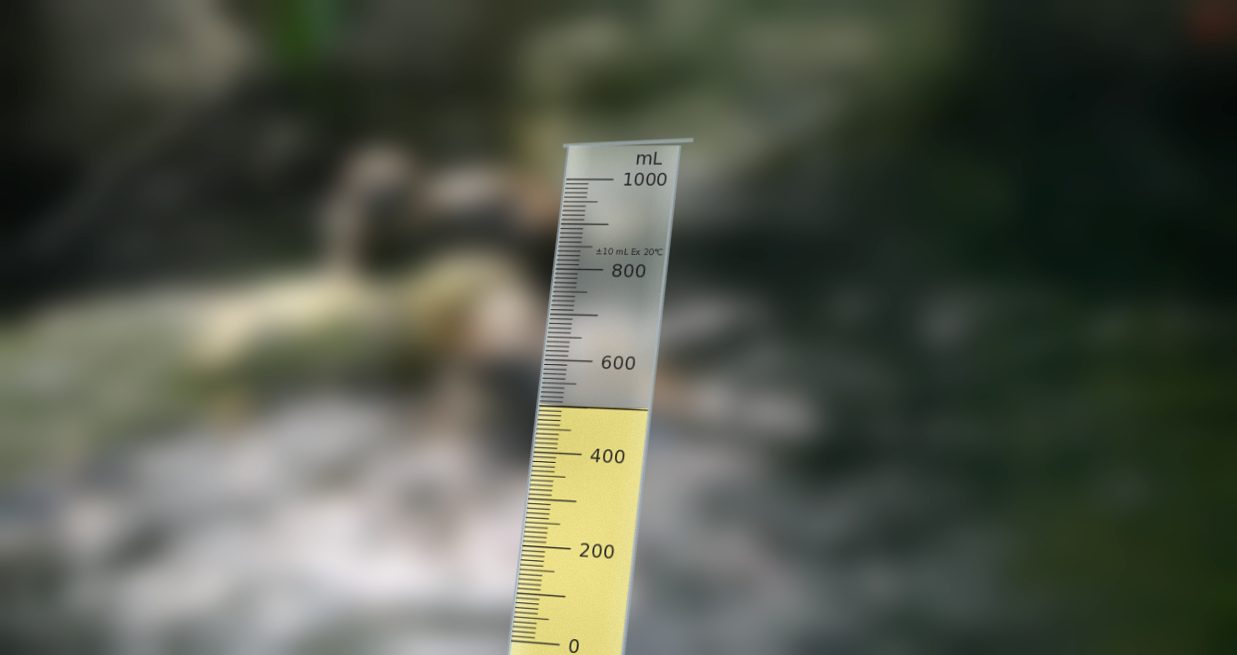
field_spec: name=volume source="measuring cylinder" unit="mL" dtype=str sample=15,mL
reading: 500,mL
